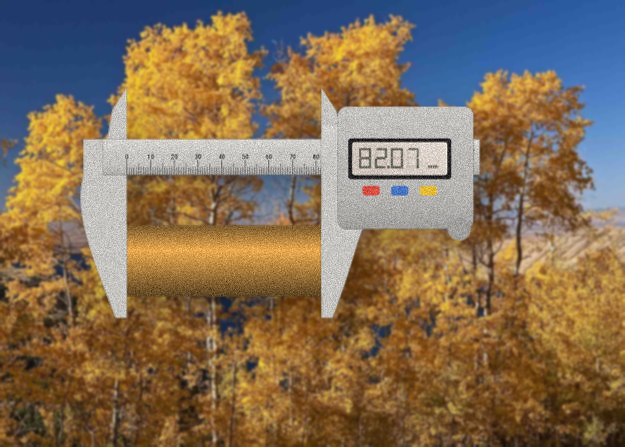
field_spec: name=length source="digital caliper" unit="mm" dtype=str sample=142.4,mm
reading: 82.07,mm
